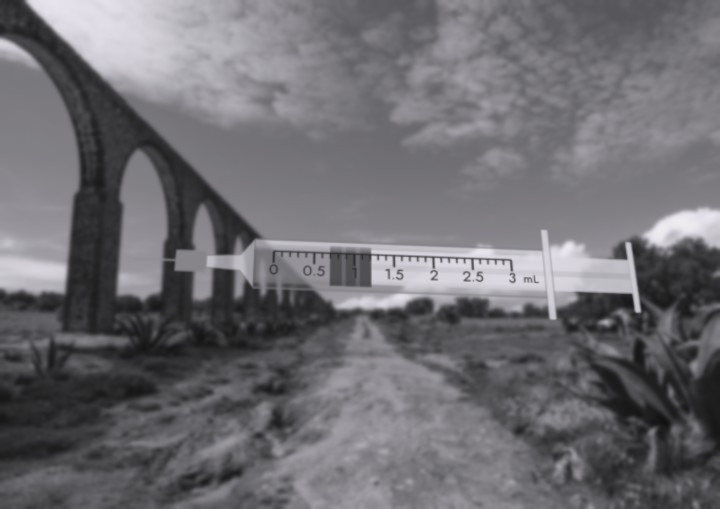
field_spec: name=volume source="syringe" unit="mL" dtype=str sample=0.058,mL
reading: 0.7,mL
